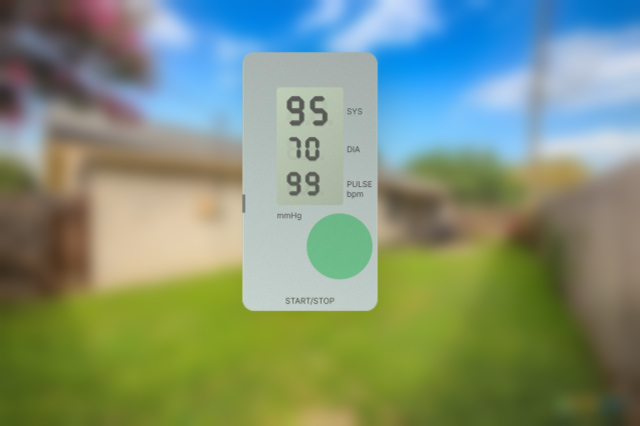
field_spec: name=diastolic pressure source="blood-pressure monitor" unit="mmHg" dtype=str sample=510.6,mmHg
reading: 70,mmHg
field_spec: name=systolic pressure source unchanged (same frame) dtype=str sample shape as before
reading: 95,mmHg
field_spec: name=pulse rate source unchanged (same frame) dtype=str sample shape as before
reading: 99,bpm
